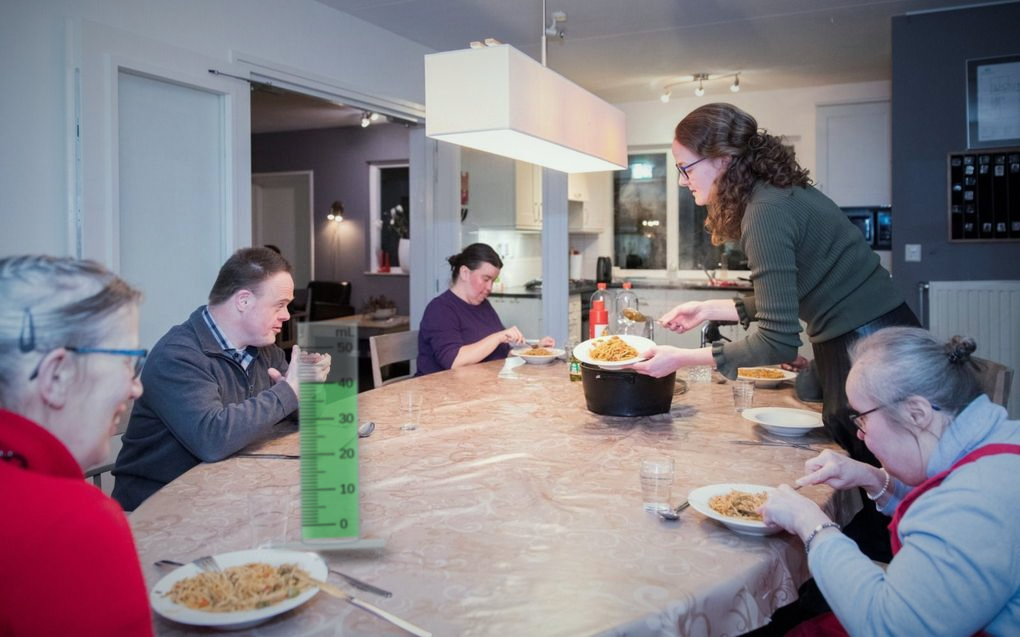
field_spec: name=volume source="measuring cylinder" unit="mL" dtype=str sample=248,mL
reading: 40,mL
